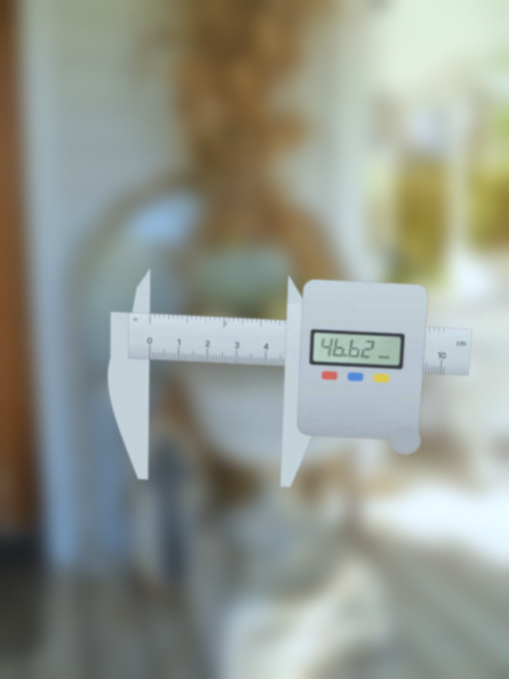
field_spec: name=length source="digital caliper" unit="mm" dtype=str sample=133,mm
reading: 46.62,mm
